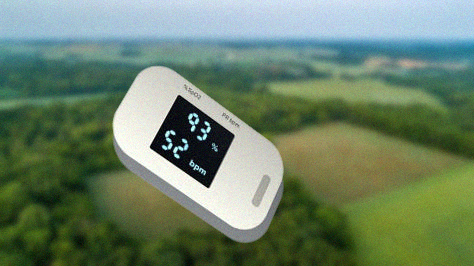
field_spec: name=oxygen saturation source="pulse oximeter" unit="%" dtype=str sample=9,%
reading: 93,%
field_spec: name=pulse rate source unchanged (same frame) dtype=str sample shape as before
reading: 52,bpm
